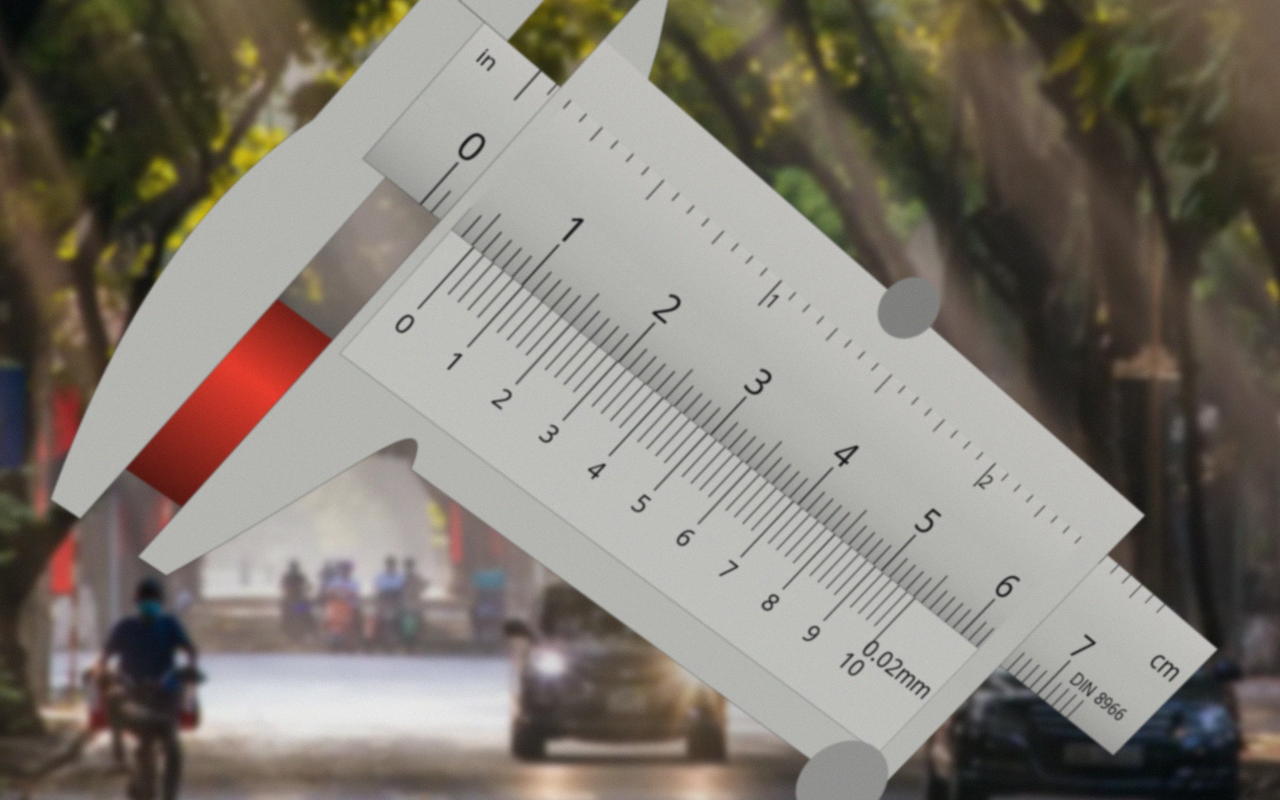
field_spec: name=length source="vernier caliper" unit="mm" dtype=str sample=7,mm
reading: 5.2,mm
